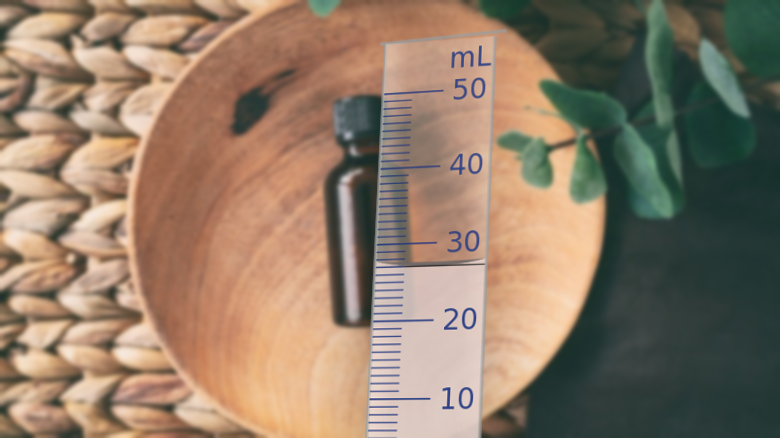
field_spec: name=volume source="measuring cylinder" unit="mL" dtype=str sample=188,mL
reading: 27,mL
